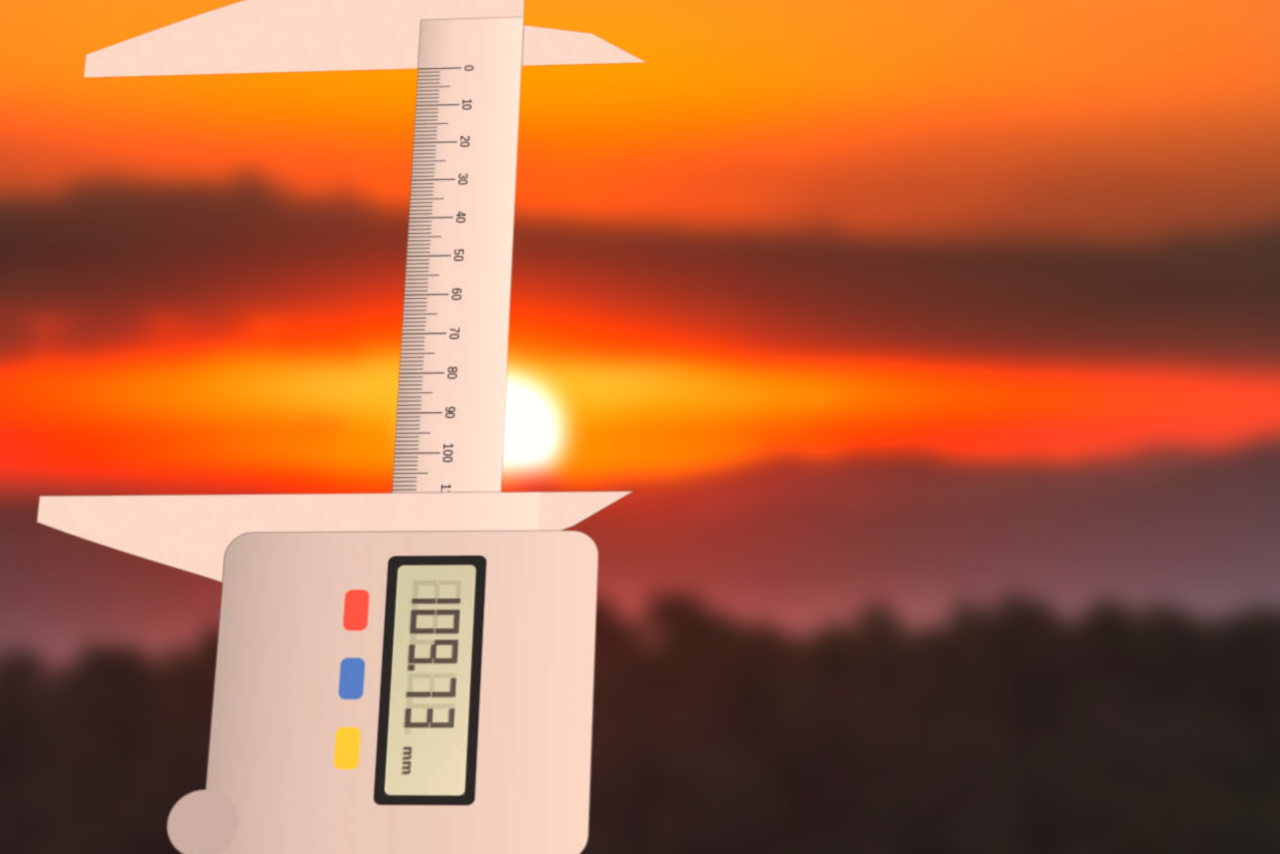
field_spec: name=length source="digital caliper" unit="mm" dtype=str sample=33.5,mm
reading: 109.73,mm
